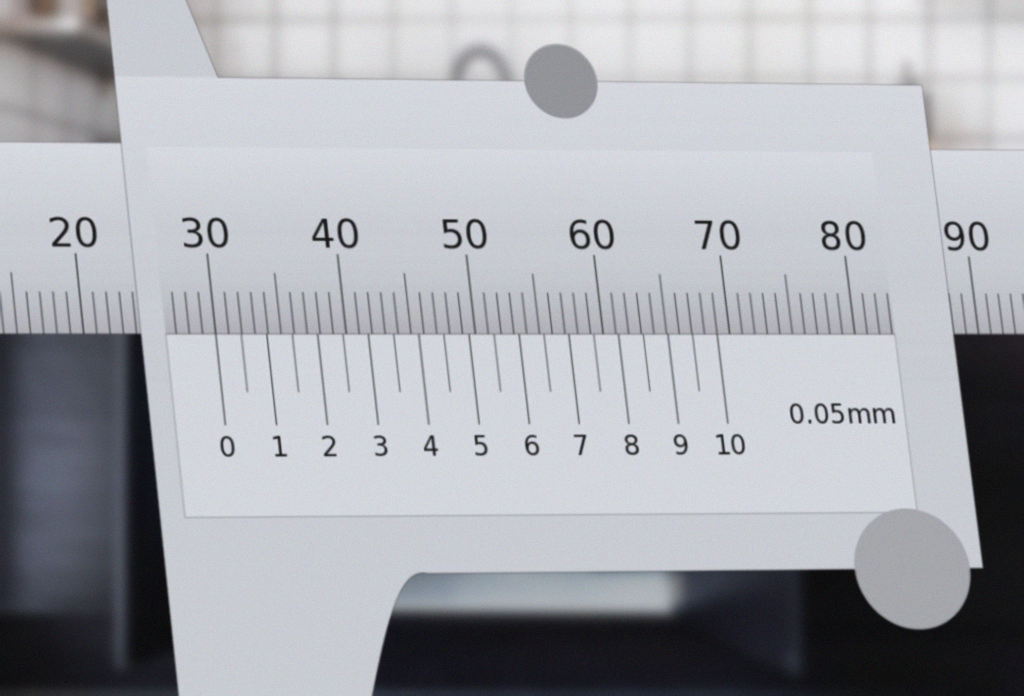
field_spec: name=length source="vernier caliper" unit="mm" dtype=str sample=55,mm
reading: 30.0,mm
